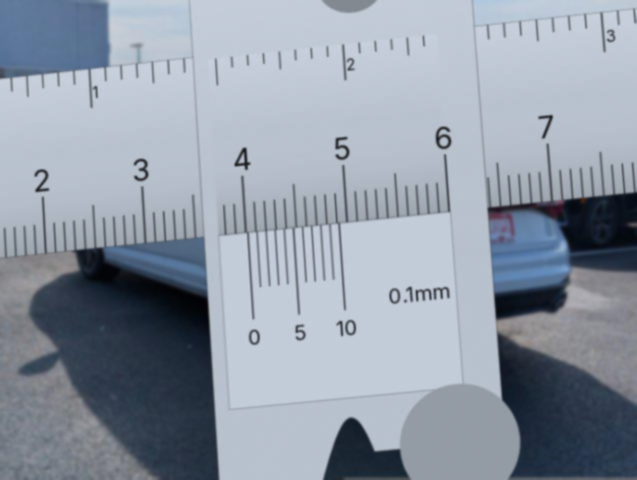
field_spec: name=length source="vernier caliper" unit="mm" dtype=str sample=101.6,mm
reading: 40.2,mm
